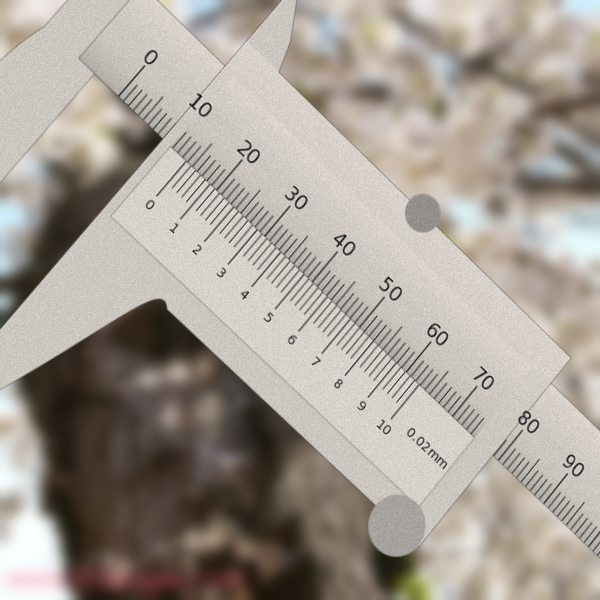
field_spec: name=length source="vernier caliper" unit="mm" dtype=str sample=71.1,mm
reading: 13.8,mm
